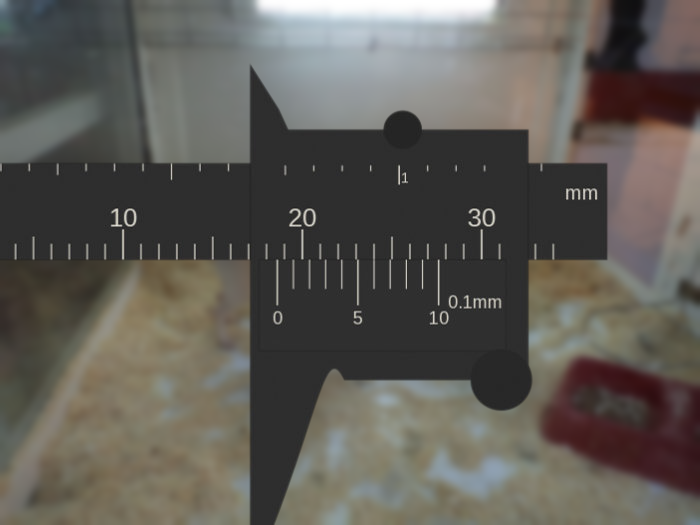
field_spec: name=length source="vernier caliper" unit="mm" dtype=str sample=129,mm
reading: 18.6,mm
